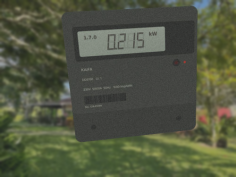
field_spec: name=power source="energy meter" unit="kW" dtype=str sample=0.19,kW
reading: 0.215,kW
